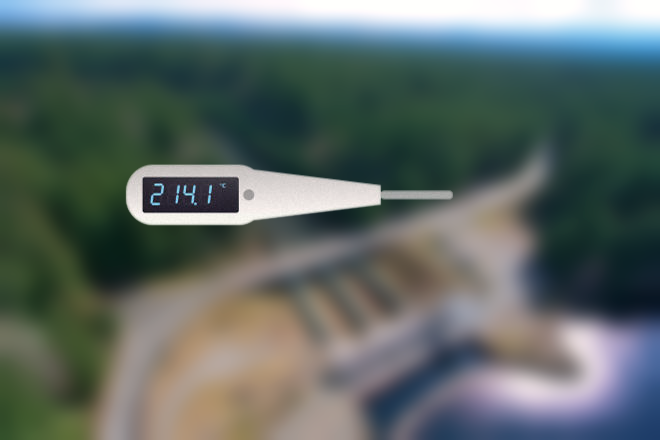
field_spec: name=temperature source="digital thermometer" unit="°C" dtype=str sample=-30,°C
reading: 214.1,°C
